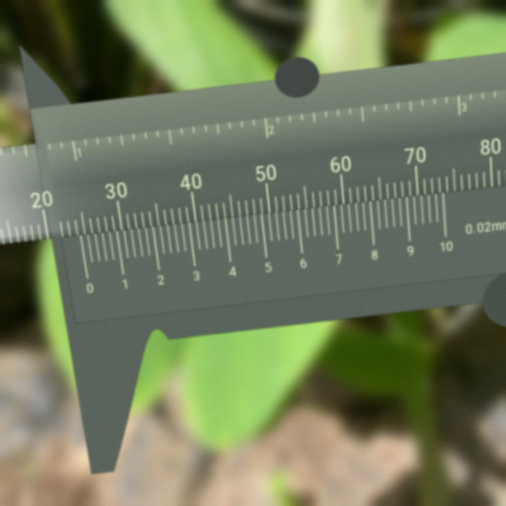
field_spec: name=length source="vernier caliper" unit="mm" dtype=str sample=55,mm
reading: 24.4,mm
